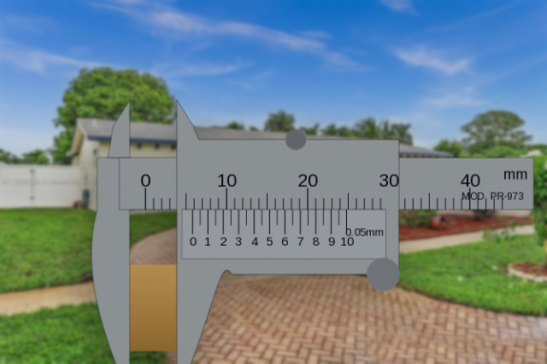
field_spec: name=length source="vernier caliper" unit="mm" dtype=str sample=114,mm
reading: 5.8,mm
